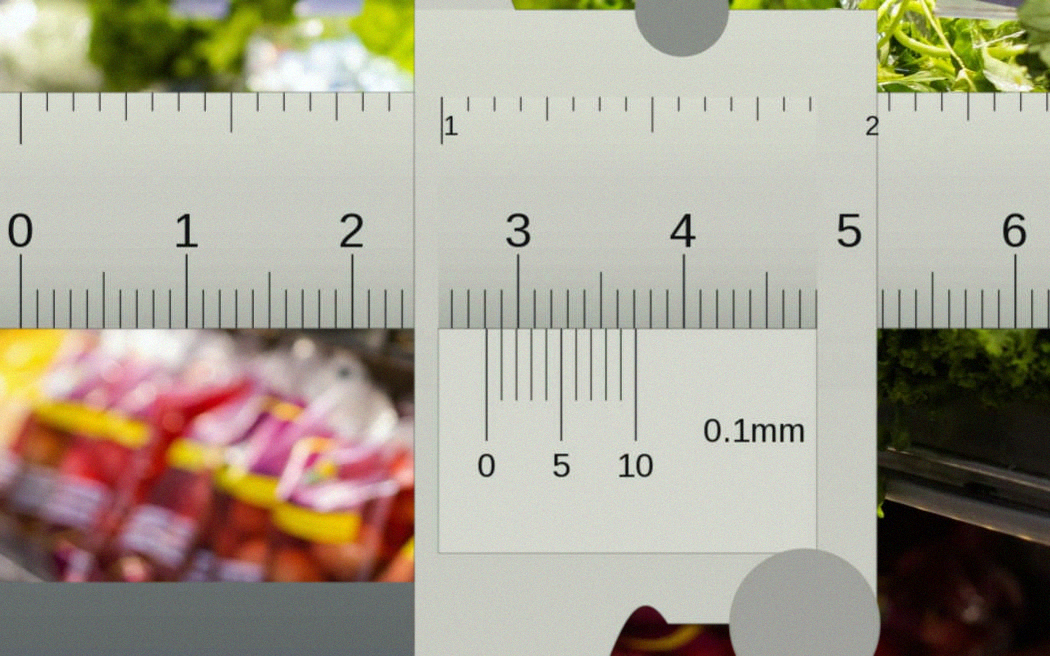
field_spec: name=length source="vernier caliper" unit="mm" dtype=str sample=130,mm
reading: 28.1,mm
